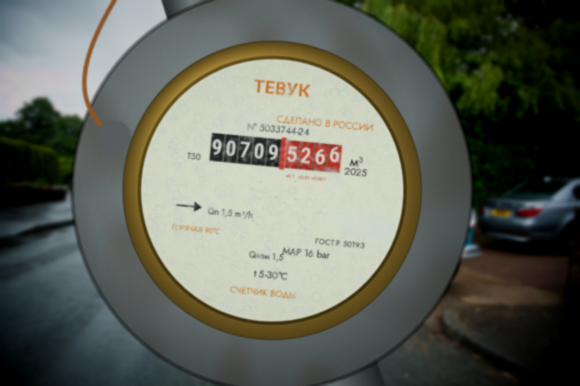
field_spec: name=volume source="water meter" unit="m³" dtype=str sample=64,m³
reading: 90709.5266,m³
